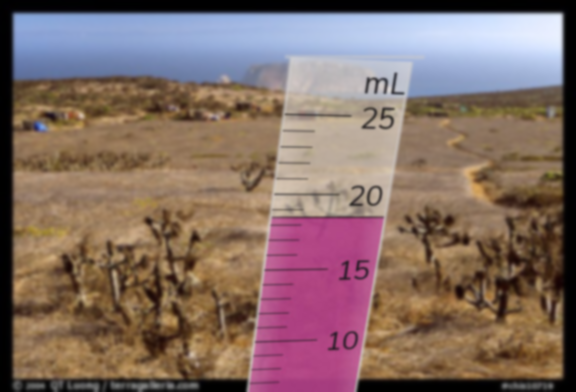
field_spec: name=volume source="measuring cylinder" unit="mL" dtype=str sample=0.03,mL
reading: 18.5,mL
